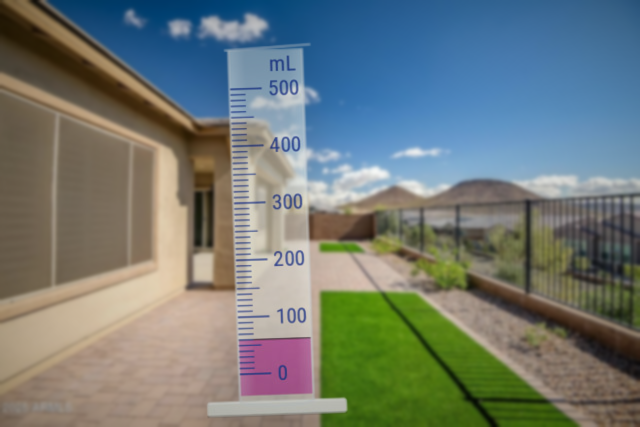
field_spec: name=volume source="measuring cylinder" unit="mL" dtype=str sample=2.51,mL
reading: 60,mL
